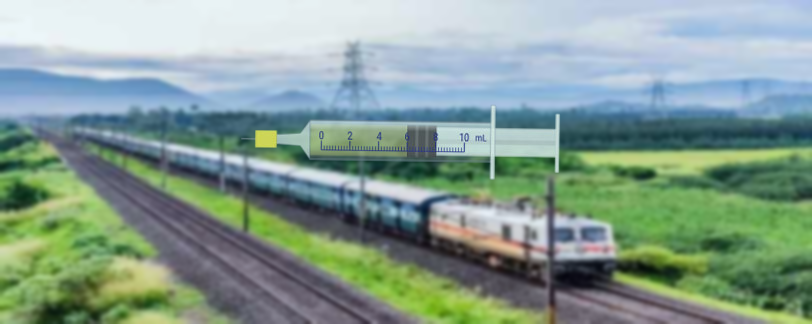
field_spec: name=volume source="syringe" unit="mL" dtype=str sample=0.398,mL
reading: 6,mL
